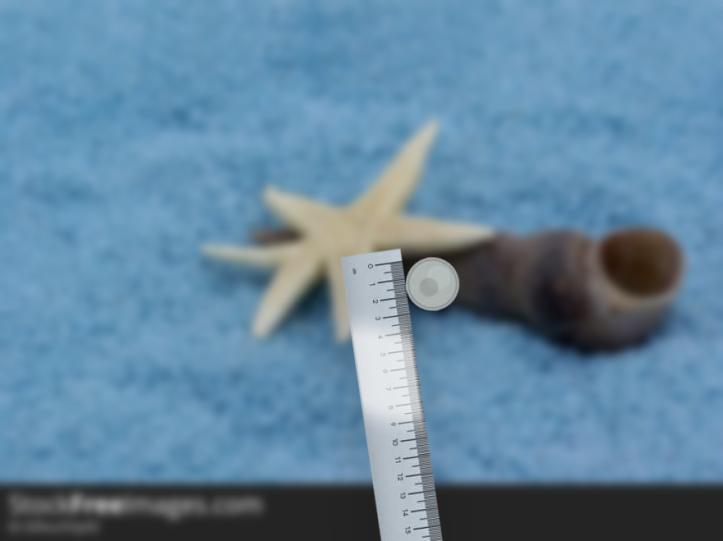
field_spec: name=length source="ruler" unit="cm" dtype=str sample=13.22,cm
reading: 3,cm
